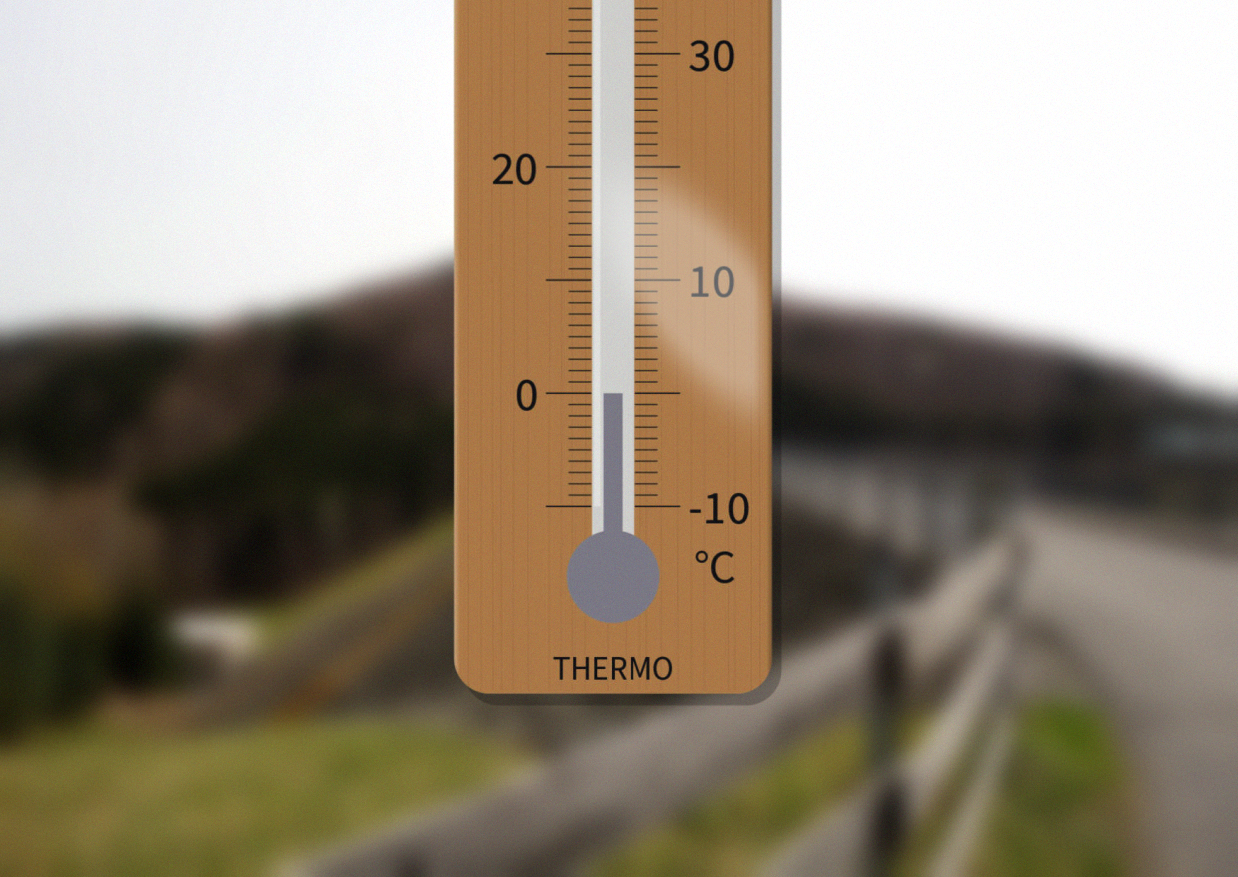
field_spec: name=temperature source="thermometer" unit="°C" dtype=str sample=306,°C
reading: 0,°C
